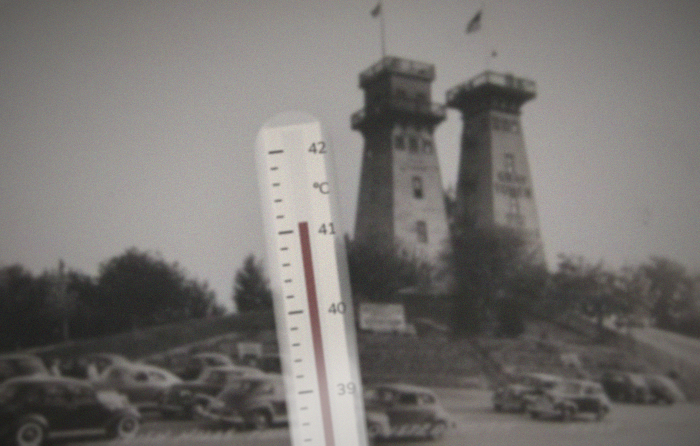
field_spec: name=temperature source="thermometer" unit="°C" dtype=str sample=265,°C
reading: 41.1,°C
